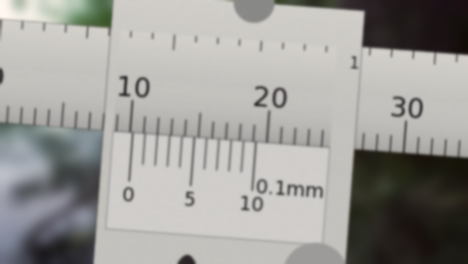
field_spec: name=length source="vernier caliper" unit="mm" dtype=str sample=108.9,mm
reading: 10.2,mm
